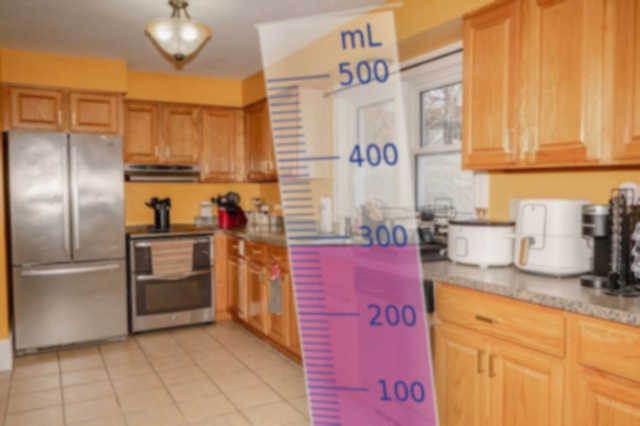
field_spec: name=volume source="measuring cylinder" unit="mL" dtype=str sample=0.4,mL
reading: 290,mL
